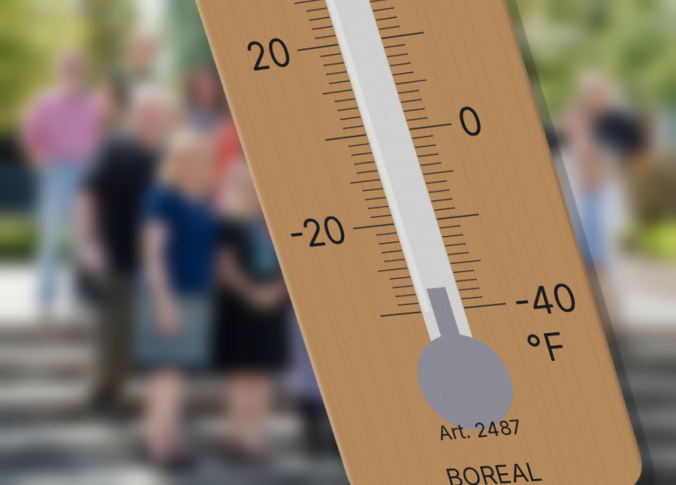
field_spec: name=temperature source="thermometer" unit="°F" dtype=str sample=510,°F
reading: -35,°F
